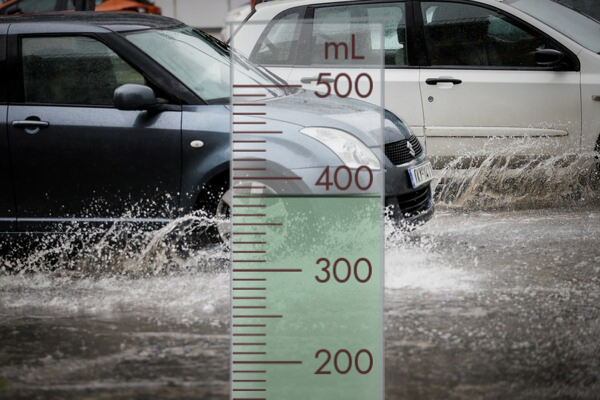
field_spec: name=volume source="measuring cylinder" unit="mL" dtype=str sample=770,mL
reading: 380,mL
